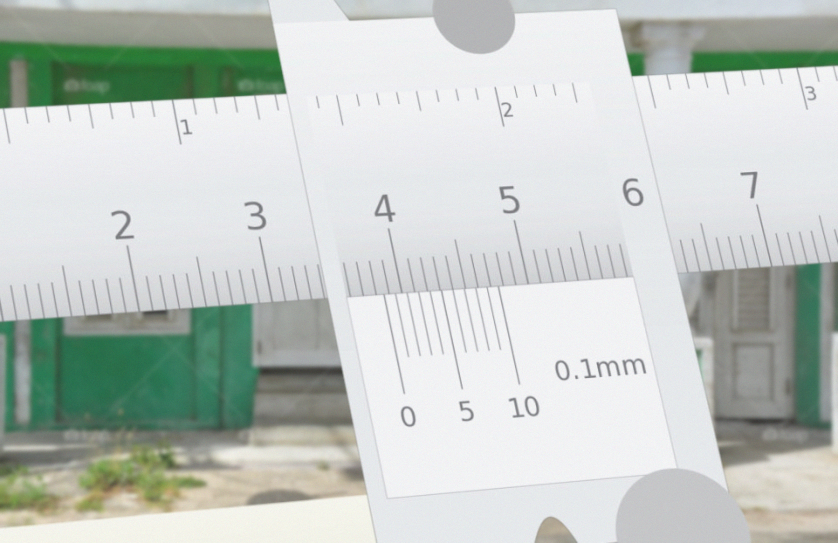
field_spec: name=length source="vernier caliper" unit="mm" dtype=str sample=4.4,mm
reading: 38.6,mm
